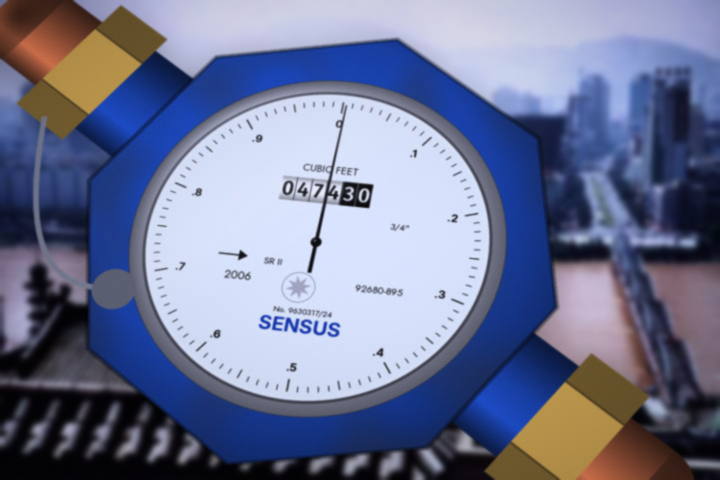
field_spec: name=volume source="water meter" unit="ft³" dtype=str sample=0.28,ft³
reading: 47430.00,ft³
